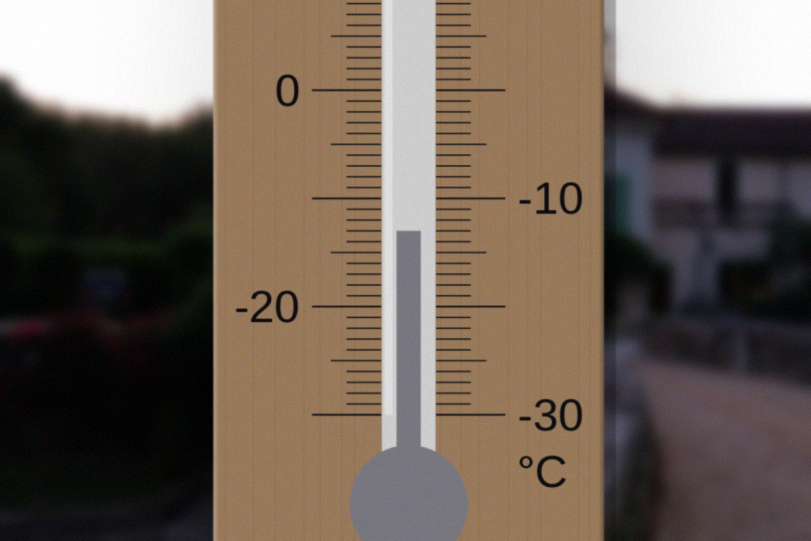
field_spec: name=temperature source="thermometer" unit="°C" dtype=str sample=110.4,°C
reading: -13,°C
